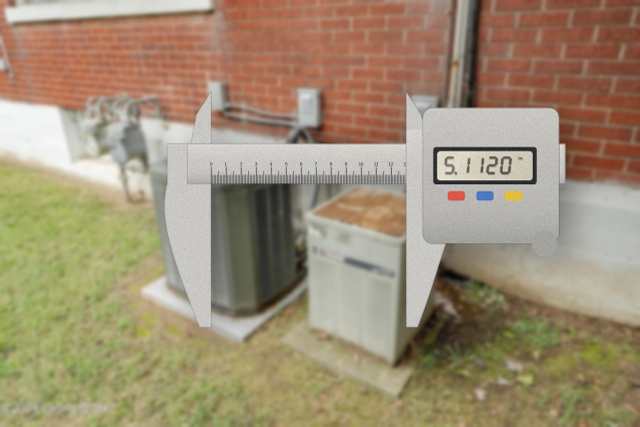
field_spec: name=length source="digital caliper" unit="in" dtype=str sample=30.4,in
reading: 5.1120,in
